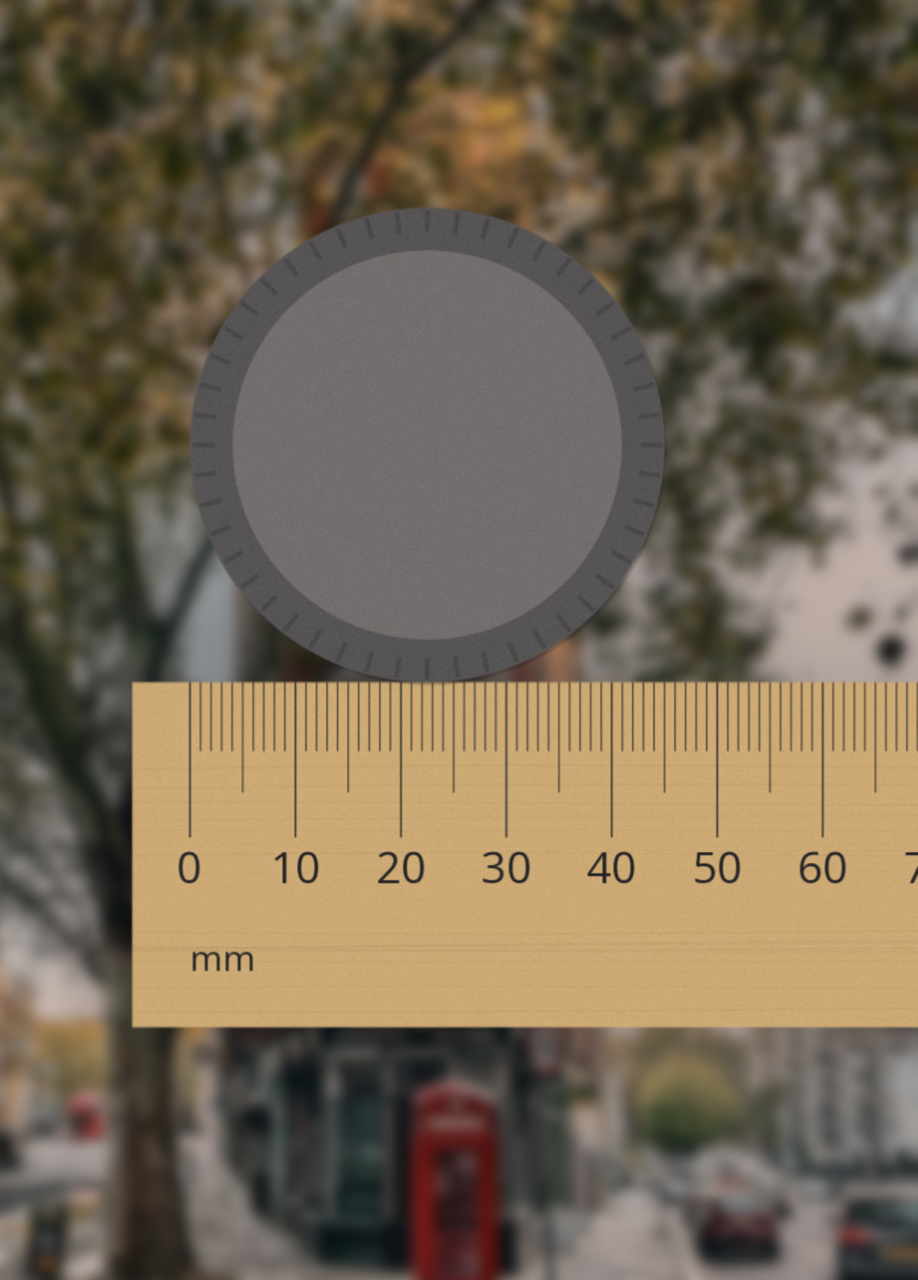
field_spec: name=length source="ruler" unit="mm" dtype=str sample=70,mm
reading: 45,mm
